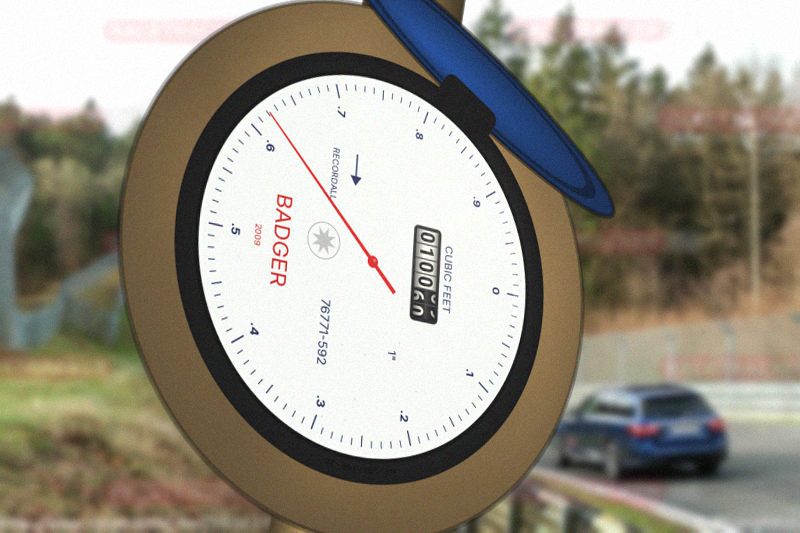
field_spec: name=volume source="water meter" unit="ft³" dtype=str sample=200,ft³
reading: 10059.62,ft³
